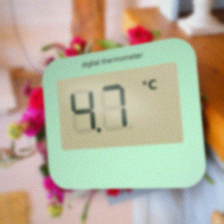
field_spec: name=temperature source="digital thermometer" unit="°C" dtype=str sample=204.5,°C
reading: 4.7,°C
